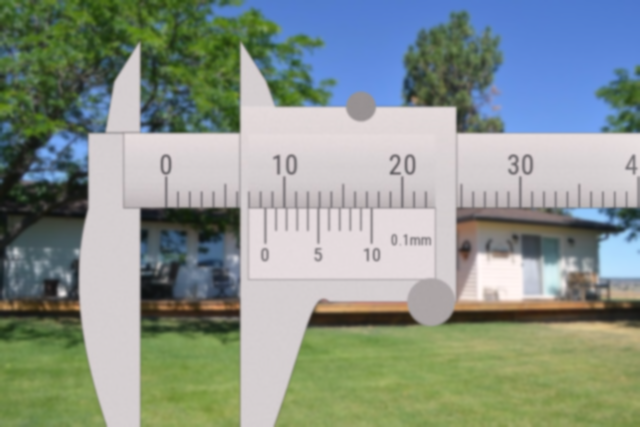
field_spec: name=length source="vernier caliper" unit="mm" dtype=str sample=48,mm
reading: 8.4,mm
